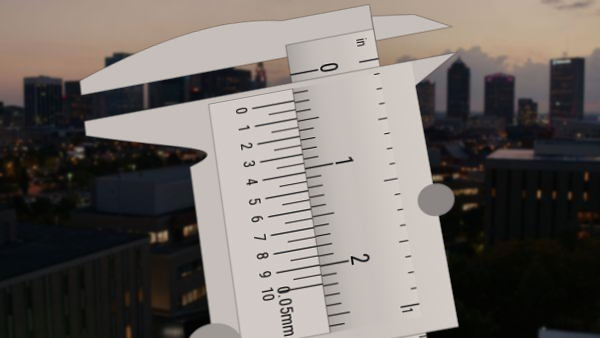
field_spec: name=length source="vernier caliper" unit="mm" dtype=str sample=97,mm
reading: 2.8,mm
